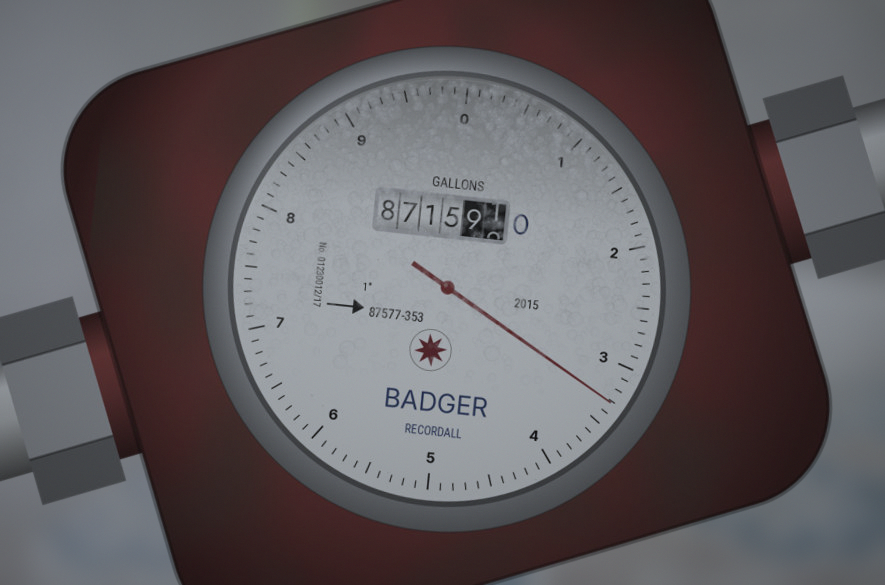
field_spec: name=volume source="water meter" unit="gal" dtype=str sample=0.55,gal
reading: 8715913.3,gal
